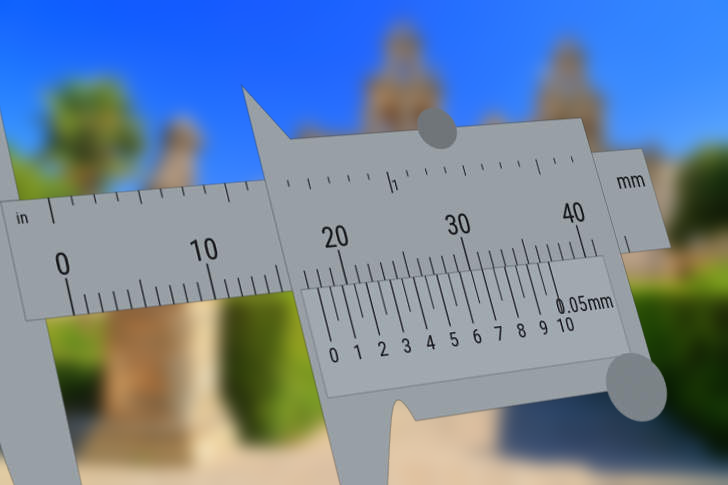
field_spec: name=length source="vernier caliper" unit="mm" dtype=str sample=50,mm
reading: 17.7,mm
